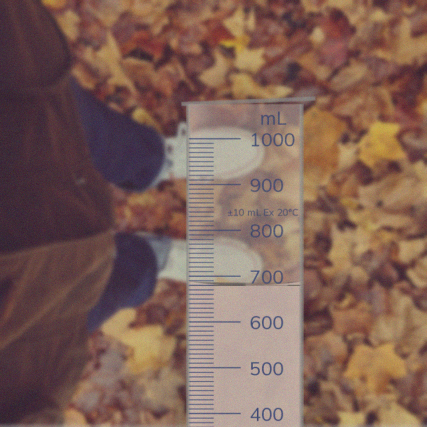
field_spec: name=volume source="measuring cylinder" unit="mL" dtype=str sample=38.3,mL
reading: 680,mL
